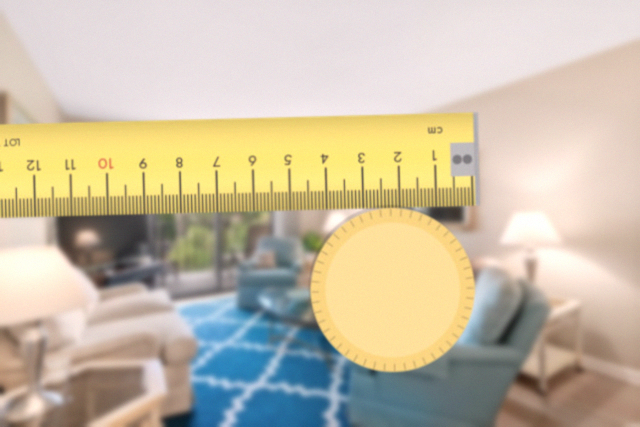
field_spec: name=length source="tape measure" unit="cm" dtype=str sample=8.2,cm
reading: 4.5,cm
